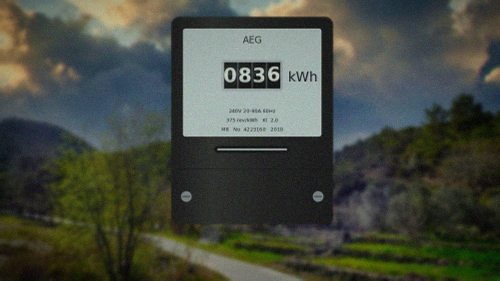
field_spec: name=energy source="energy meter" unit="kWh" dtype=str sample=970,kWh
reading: 836,kWh
